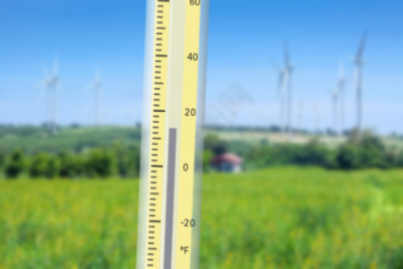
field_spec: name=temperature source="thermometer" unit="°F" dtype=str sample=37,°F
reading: 14,°F
